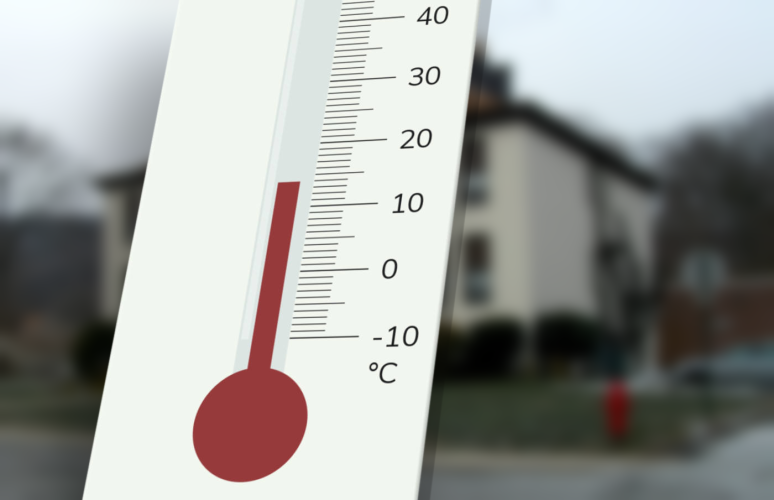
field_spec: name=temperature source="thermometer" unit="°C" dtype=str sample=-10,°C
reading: 14,°C
